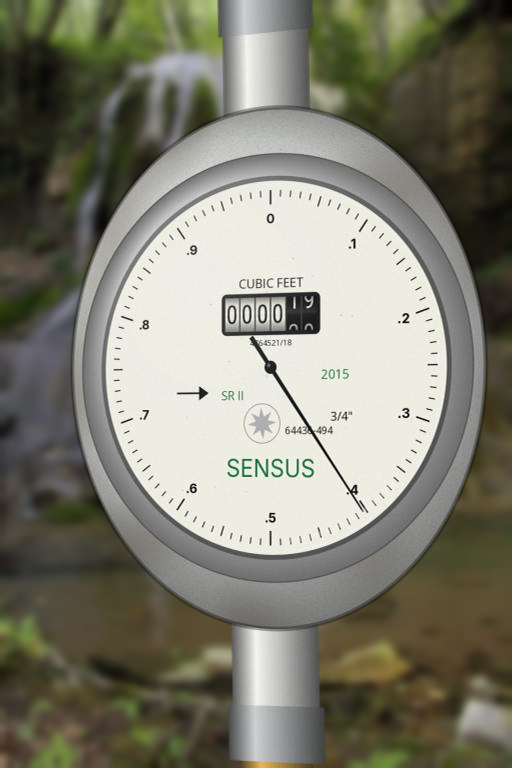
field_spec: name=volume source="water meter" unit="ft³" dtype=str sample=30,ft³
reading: 19.40,ft³
